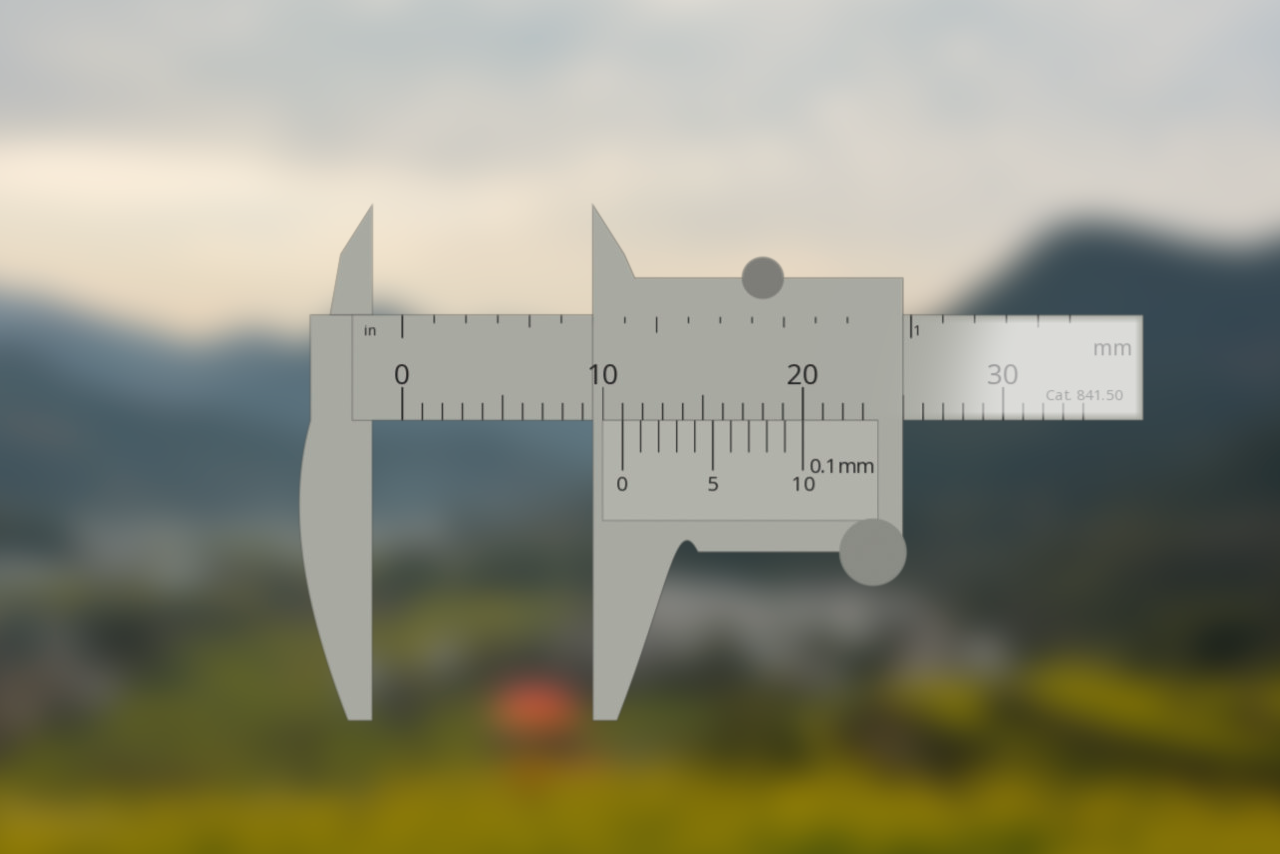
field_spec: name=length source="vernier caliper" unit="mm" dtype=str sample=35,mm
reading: 11.0,mm
